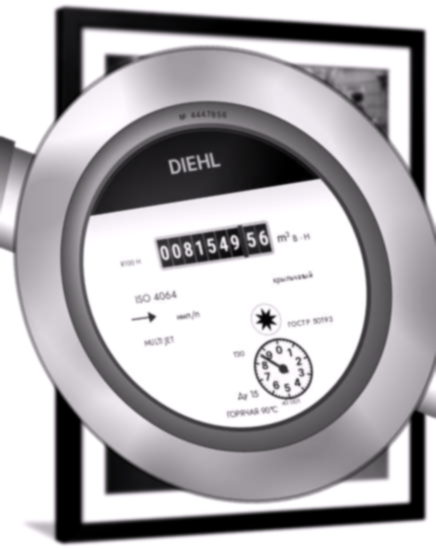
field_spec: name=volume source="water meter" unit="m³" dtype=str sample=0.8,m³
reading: 81549.568,m³
